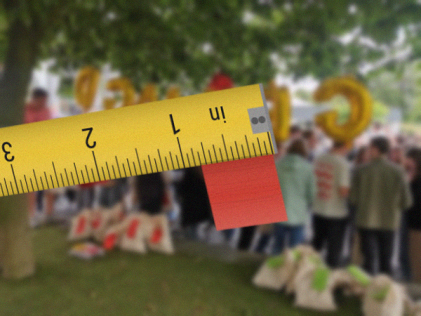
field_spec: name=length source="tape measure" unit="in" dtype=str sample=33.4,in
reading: 0.8125,in
